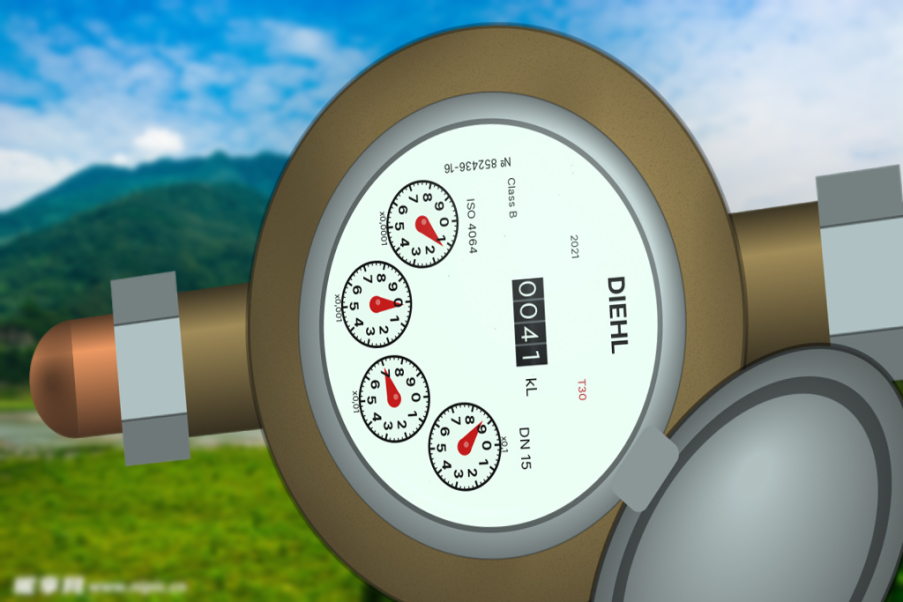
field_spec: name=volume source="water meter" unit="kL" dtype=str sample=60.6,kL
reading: 41.8701,kL
